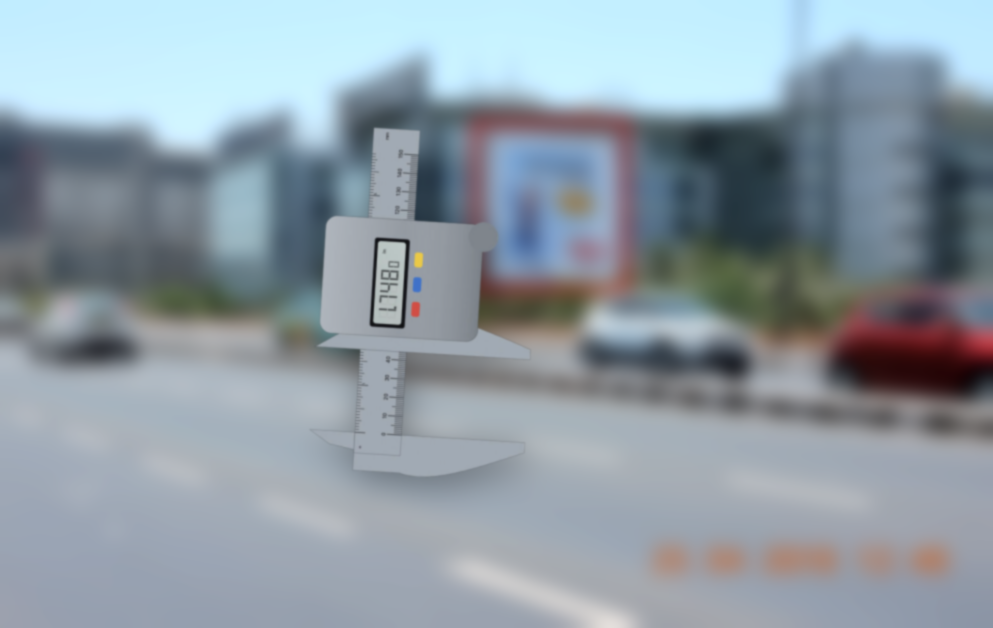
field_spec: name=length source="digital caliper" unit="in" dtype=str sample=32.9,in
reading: 1.7480,in
